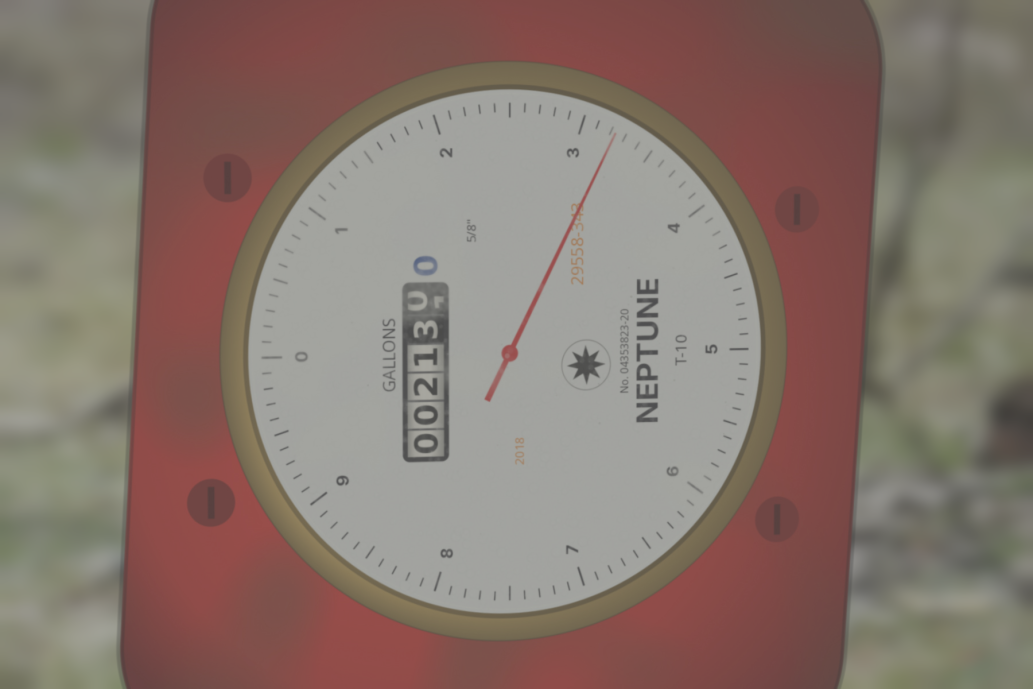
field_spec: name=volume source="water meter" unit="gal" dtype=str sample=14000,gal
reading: 21303.2,gal
